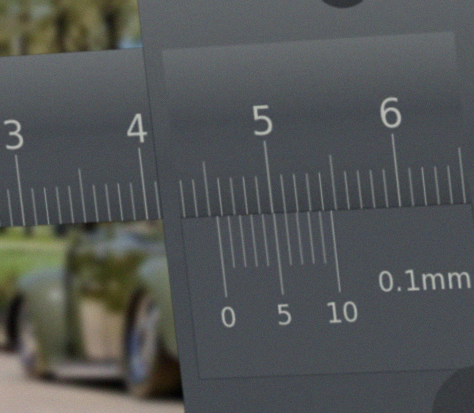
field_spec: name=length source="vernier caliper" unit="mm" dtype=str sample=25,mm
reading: 45.6,mm
